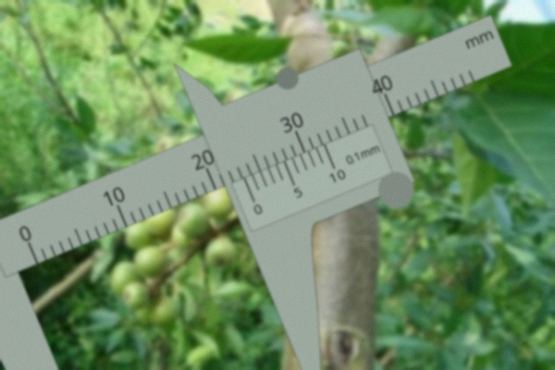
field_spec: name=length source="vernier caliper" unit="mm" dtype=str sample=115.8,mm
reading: 23.2,mm
